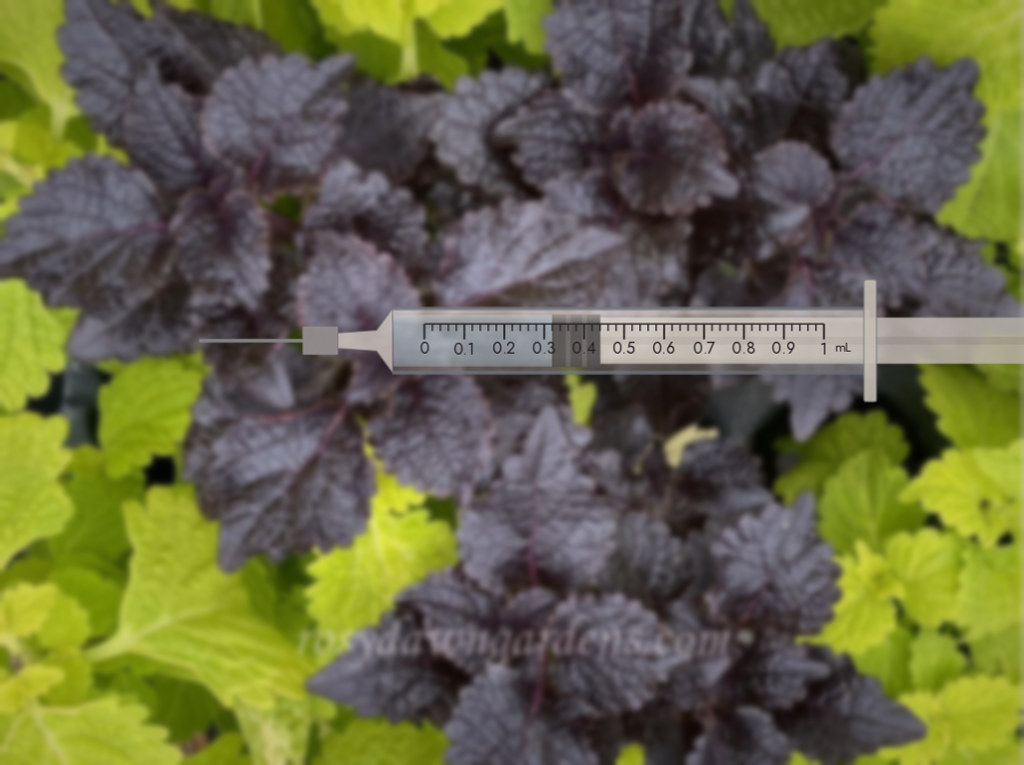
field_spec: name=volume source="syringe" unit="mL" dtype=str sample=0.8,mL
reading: 0.32,mL
